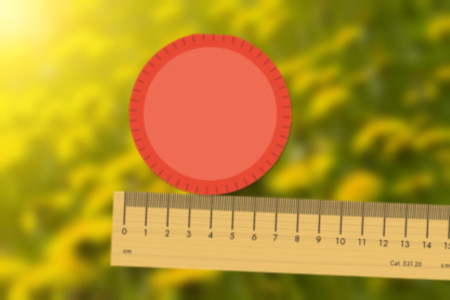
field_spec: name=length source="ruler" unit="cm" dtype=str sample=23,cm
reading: 7.5,cm
